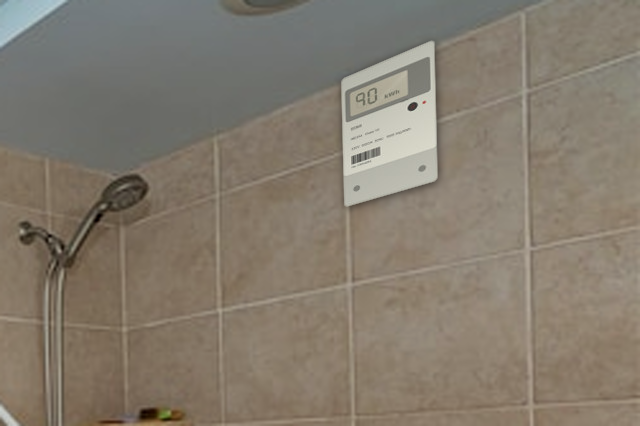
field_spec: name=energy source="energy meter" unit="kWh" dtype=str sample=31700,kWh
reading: 90,kWh
